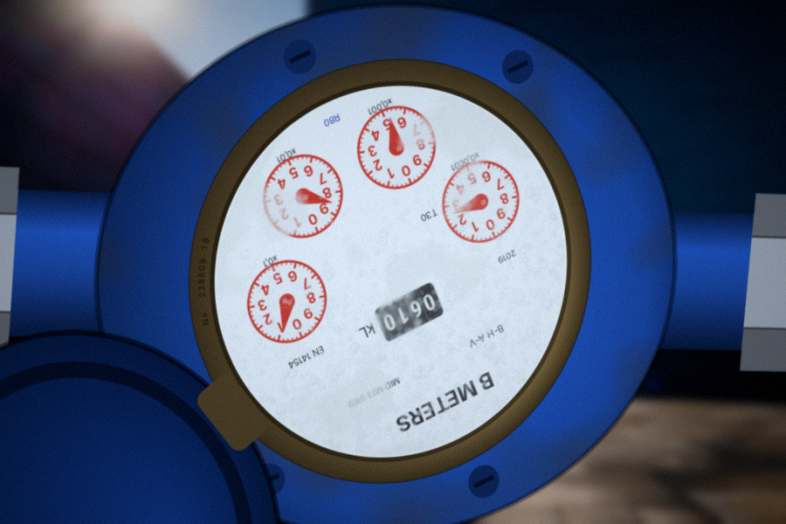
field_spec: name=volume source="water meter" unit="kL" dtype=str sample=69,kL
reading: 610.0852,kL
